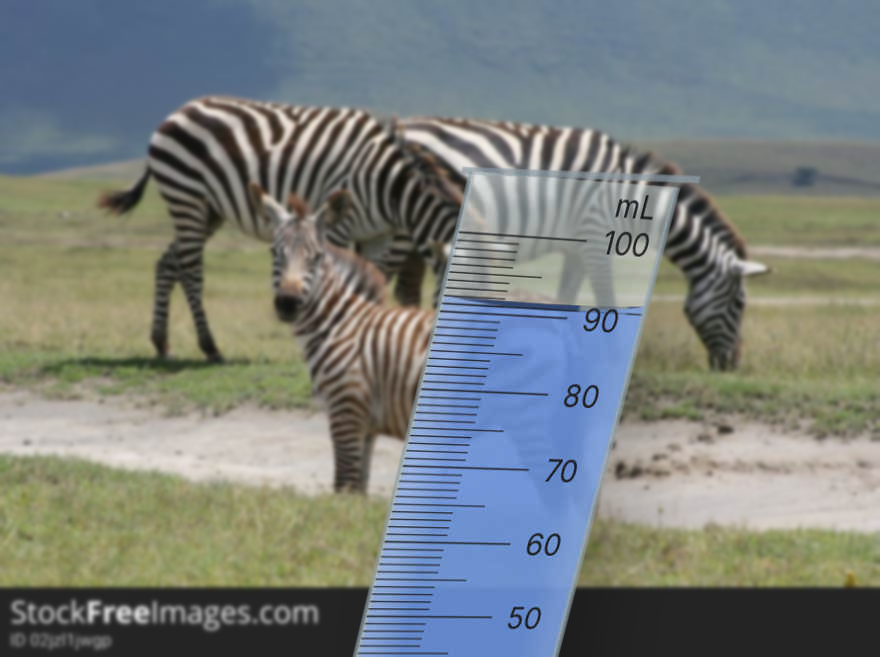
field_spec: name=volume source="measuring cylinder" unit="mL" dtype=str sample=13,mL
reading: 91,mL
